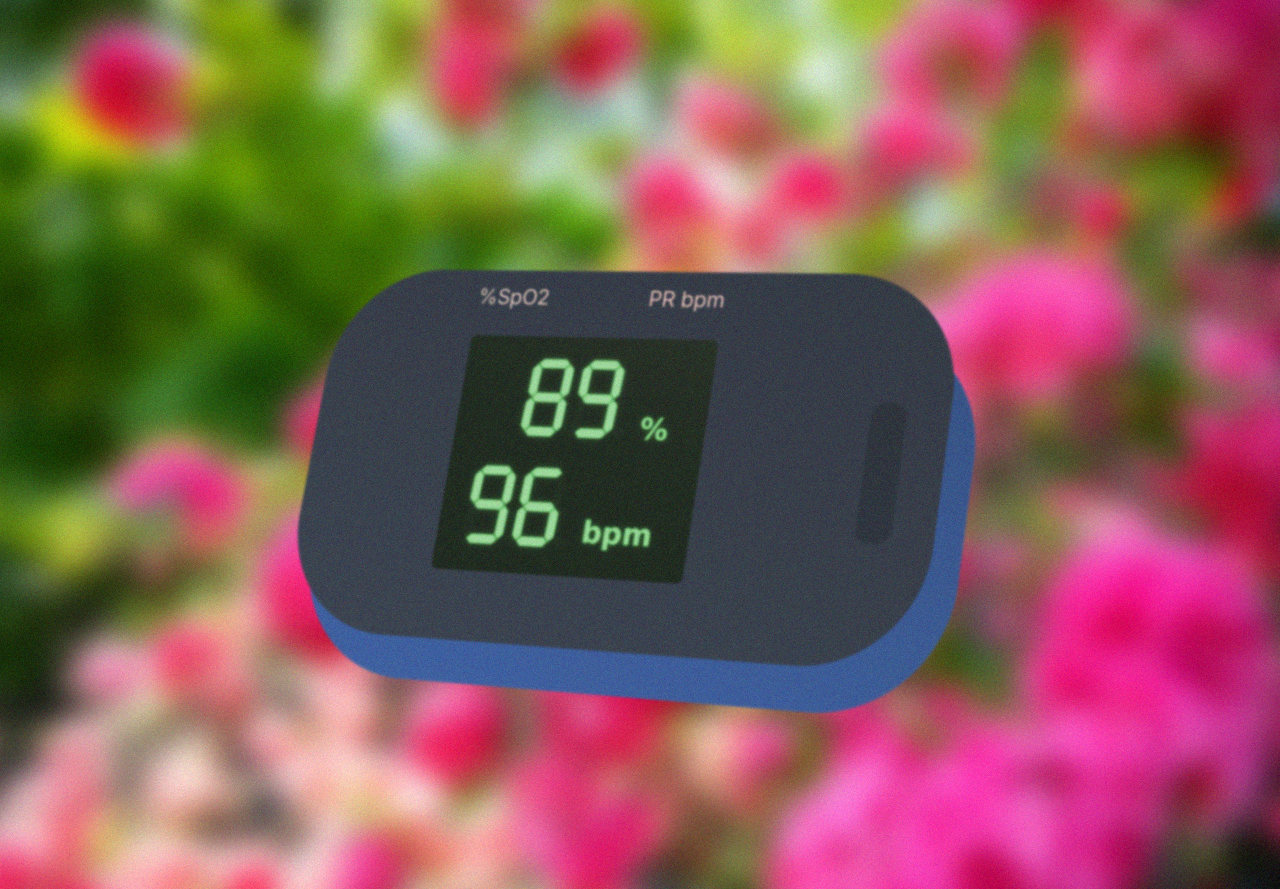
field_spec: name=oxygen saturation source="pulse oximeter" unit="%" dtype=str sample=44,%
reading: 89,%
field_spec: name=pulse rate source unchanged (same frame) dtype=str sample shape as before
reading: 96,bpm
